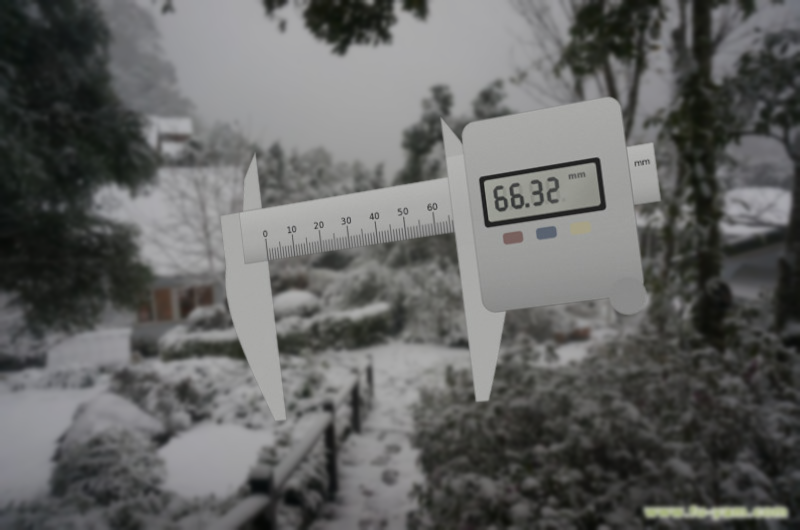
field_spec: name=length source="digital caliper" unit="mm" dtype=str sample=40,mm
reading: 66.32,mm
